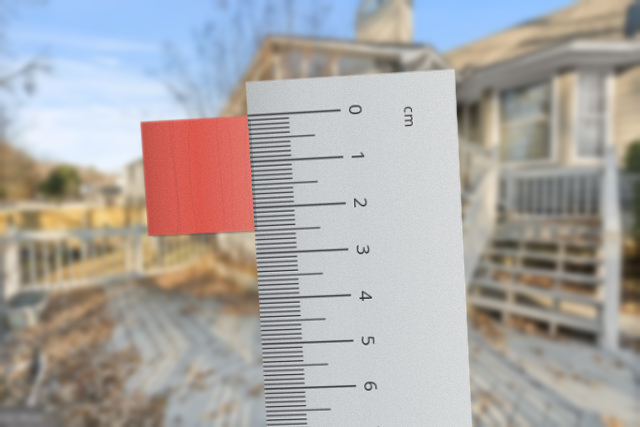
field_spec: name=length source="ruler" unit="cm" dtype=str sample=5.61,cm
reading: 2.5,cm
